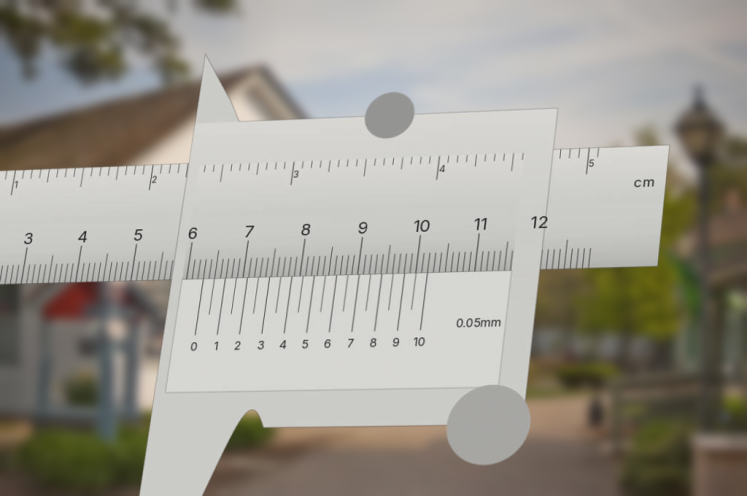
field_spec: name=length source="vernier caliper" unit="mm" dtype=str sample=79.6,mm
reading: 63.0,mm
